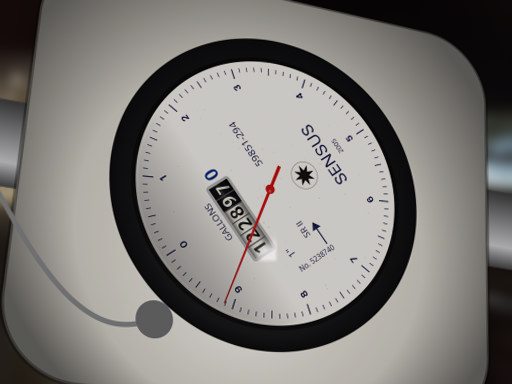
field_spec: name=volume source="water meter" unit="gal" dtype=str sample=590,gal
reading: 1228969.1,gal
